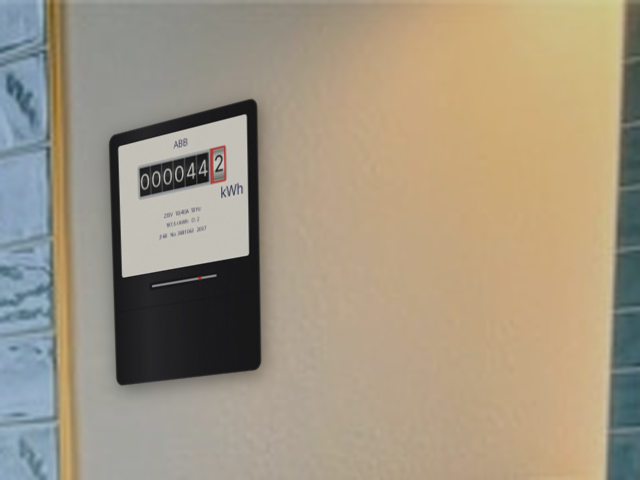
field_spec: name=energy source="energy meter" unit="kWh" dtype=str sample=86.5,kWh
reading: 44.2,kWh
